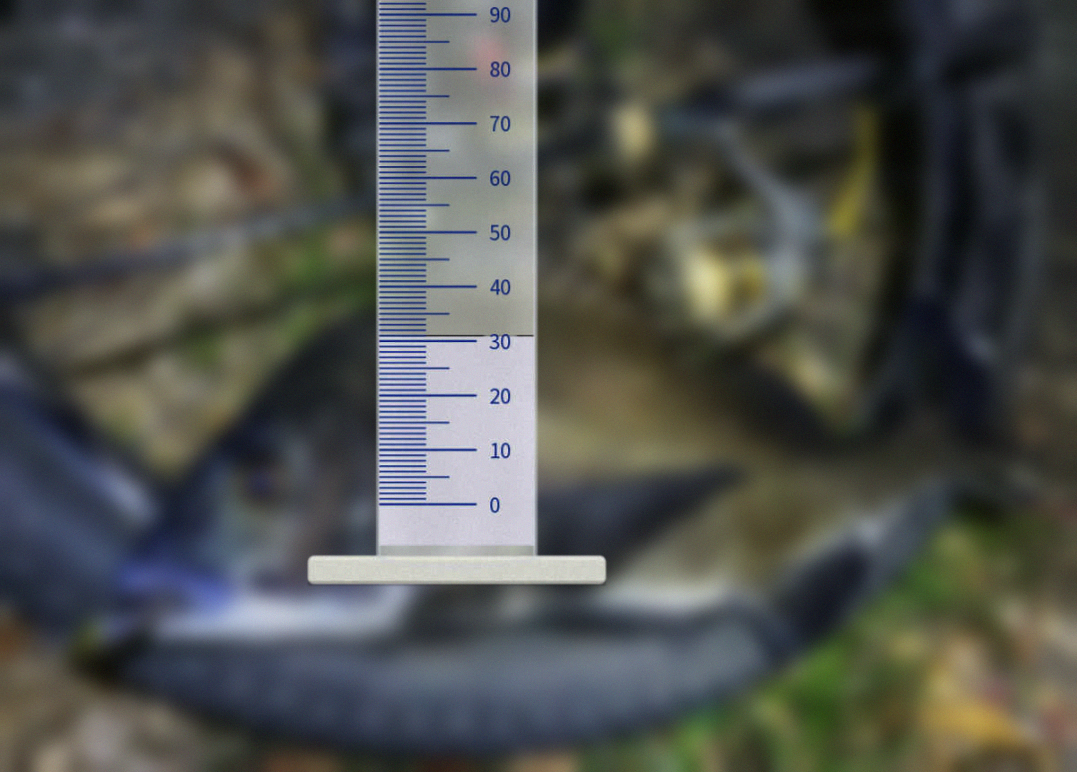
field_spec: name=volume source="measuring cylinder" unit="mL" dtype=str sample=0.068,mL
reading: 31,mL
